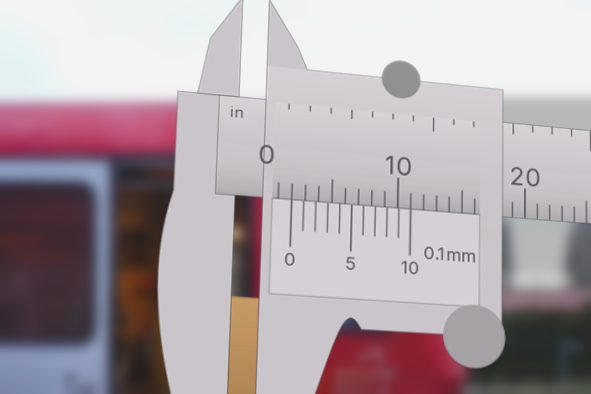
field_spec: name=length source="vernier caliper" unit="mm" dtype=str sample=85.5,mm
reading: 2.0,mm
